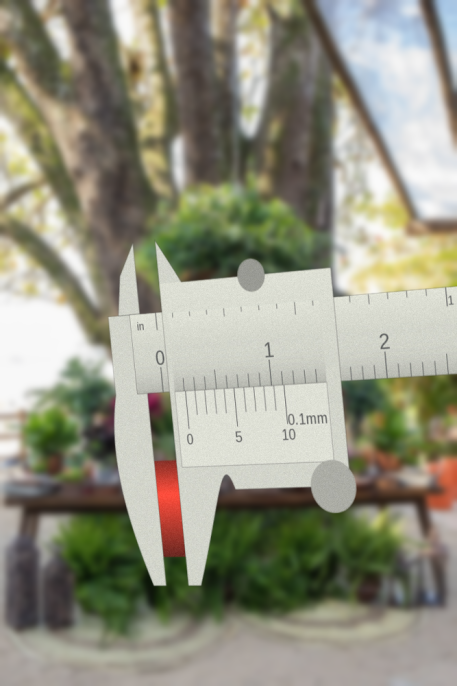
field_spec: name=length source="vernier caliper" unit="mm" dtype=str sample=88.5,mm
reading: 2.1,mm
